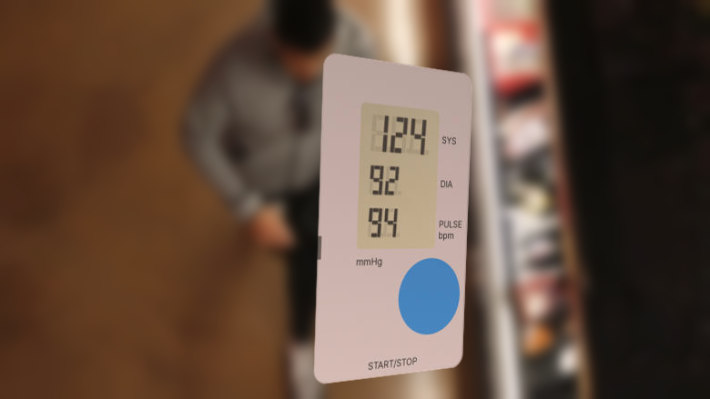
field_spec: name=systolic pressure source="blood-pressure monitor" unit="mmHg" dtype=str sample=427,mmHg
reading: 124,mmHg
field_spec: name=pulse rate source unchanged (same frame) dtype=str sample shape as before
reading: 94,bpm
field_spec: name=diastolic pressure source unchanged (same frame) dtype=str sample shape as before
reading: 92,mmHg
